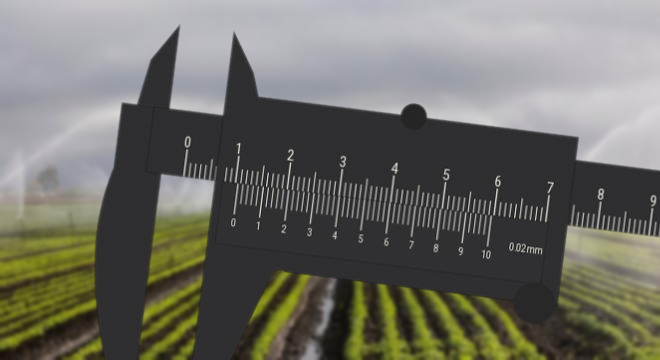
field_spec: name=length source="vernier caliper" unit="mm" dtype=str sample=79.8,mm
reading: 10.5,mm
